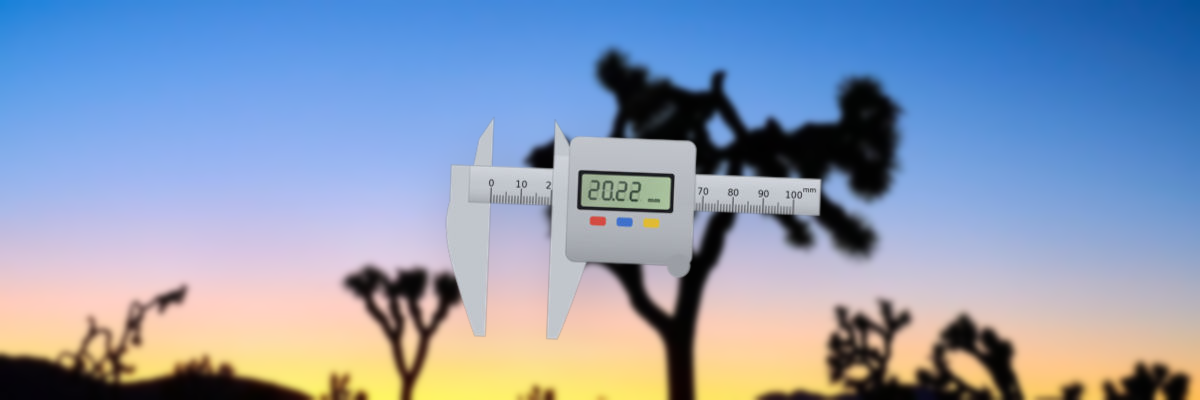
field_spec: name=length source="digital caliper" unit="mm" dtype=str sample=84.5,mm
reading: 20.22,mm
